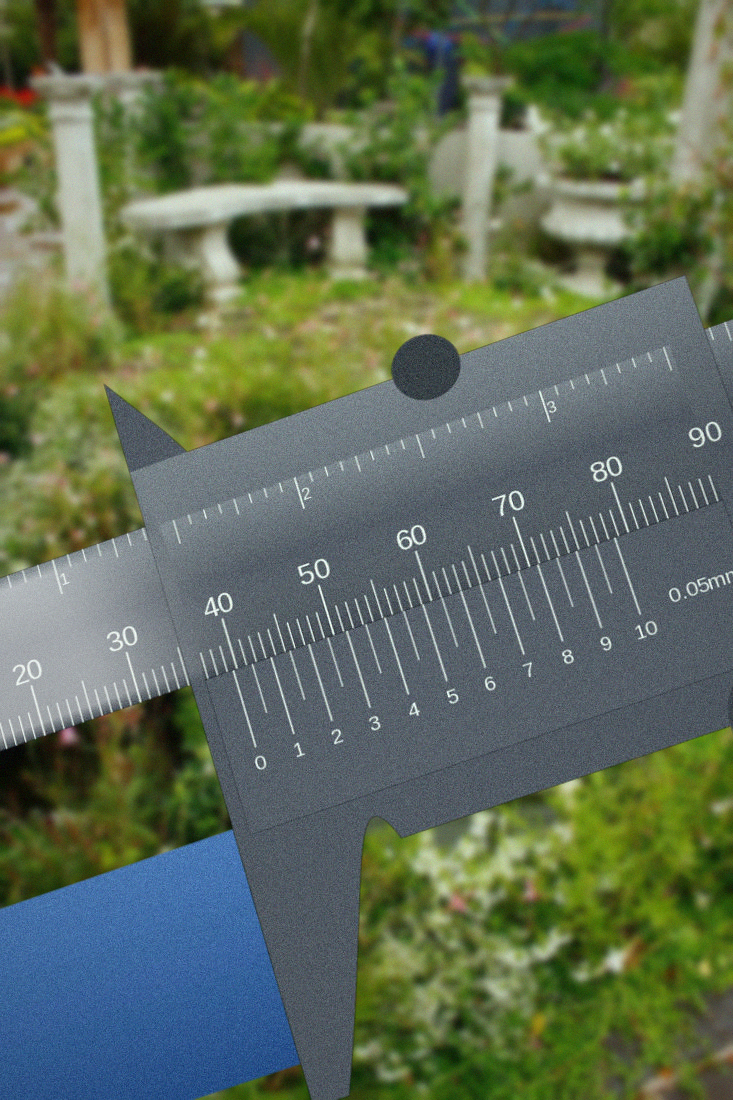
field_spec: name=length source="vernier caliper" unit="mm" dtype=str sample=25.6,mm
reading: 39.6,mm
